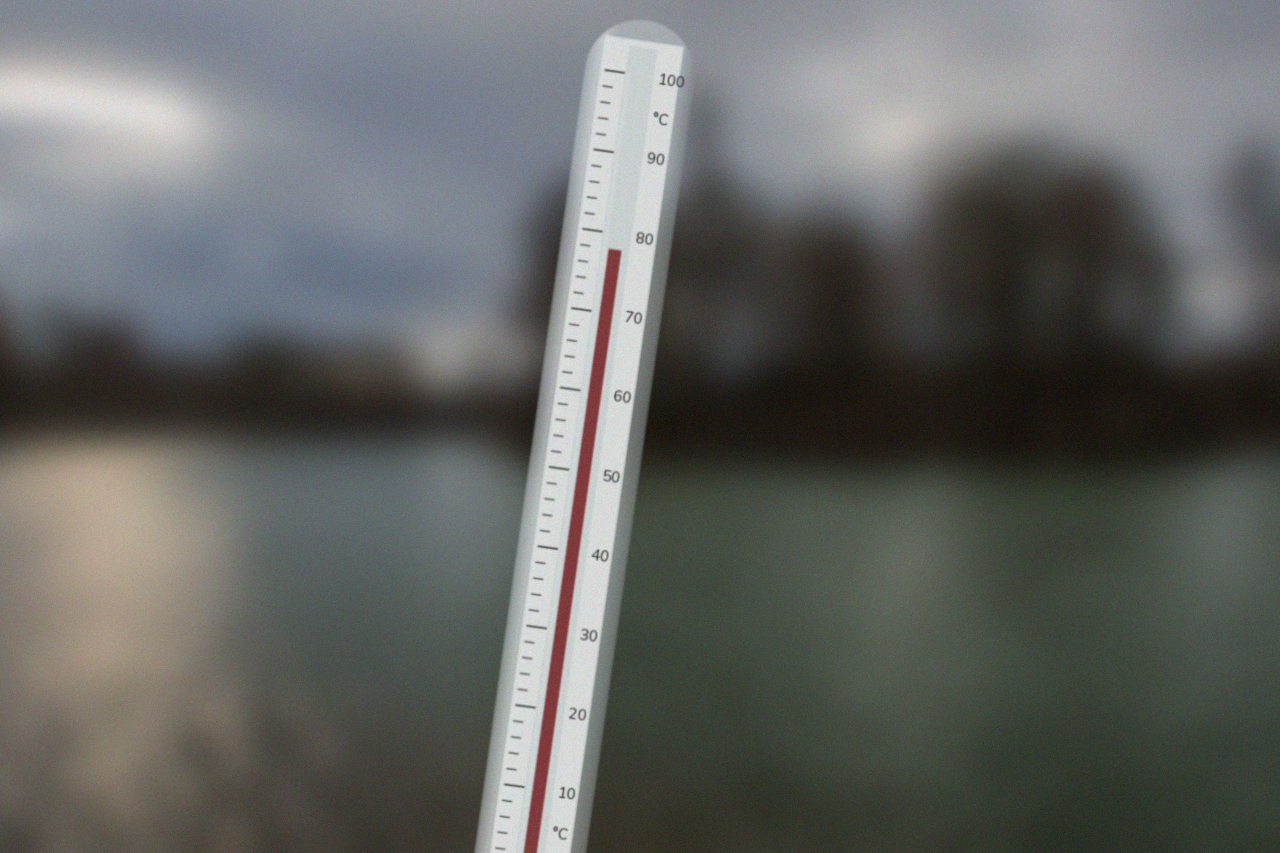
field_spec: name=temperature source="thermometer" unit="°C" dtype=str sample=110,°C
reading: 78,°C
